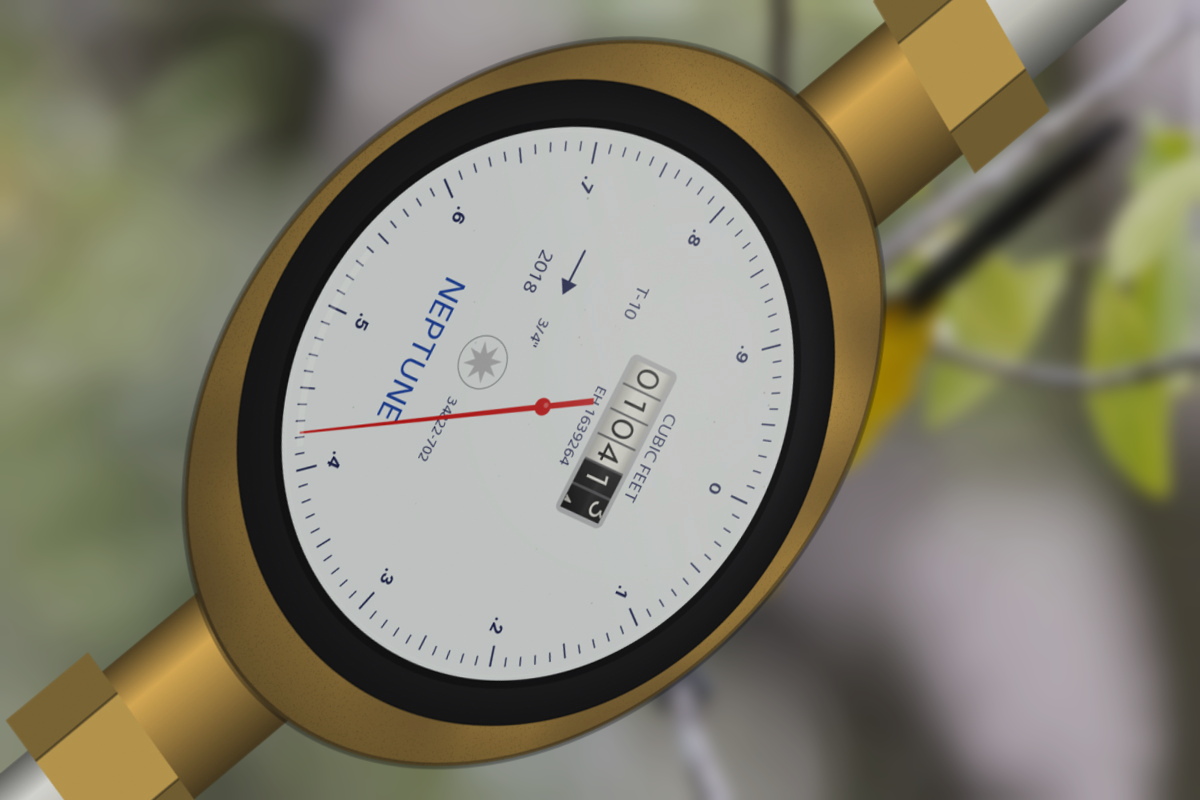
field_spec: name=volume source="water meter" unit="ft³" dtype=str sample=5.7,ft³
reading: 10413.42,ft³
